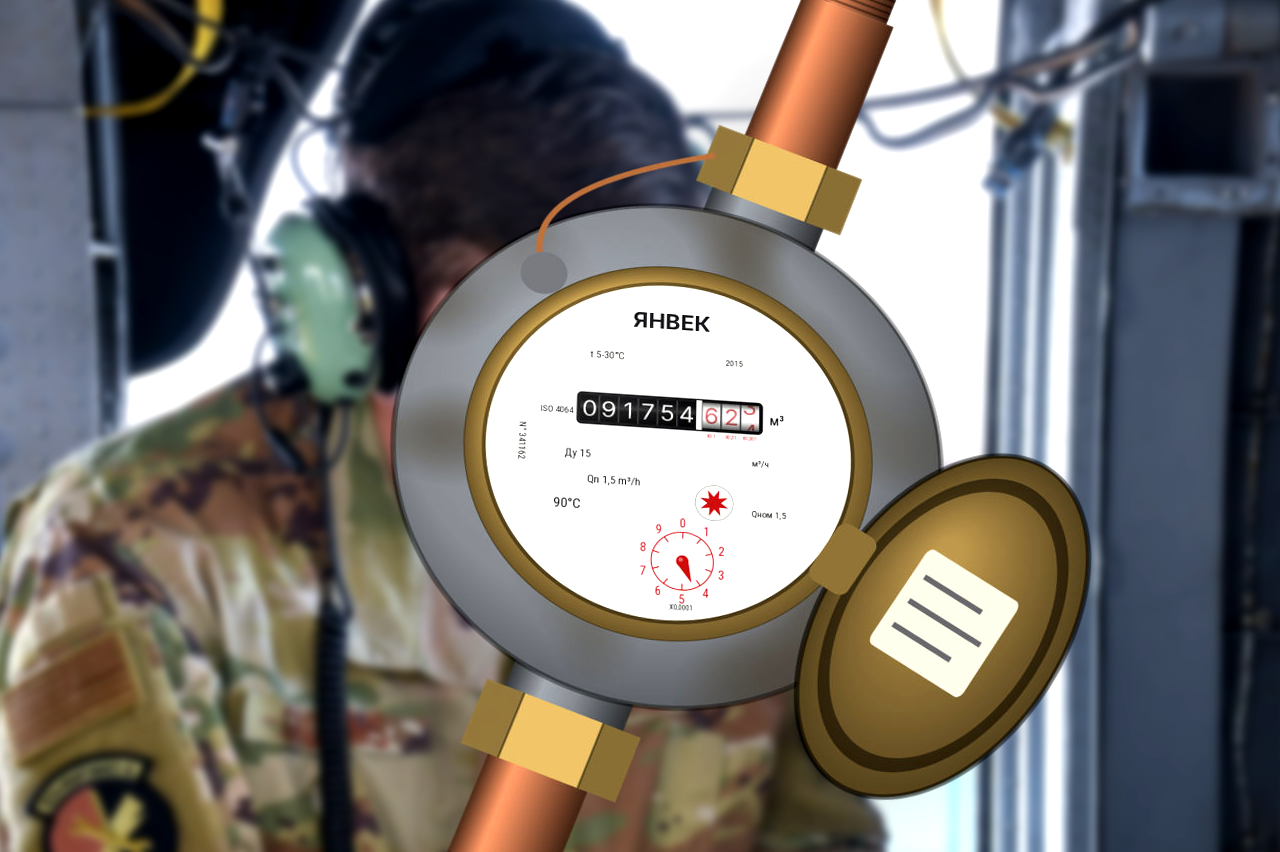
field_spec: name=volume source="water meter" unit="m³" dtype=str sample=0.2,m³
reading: 91754.6234,m³
